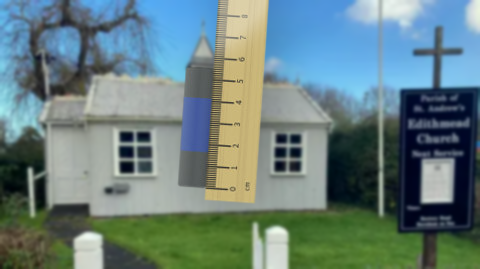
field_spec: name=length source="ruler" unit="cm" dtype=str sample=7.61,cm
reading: 5.5,cm
